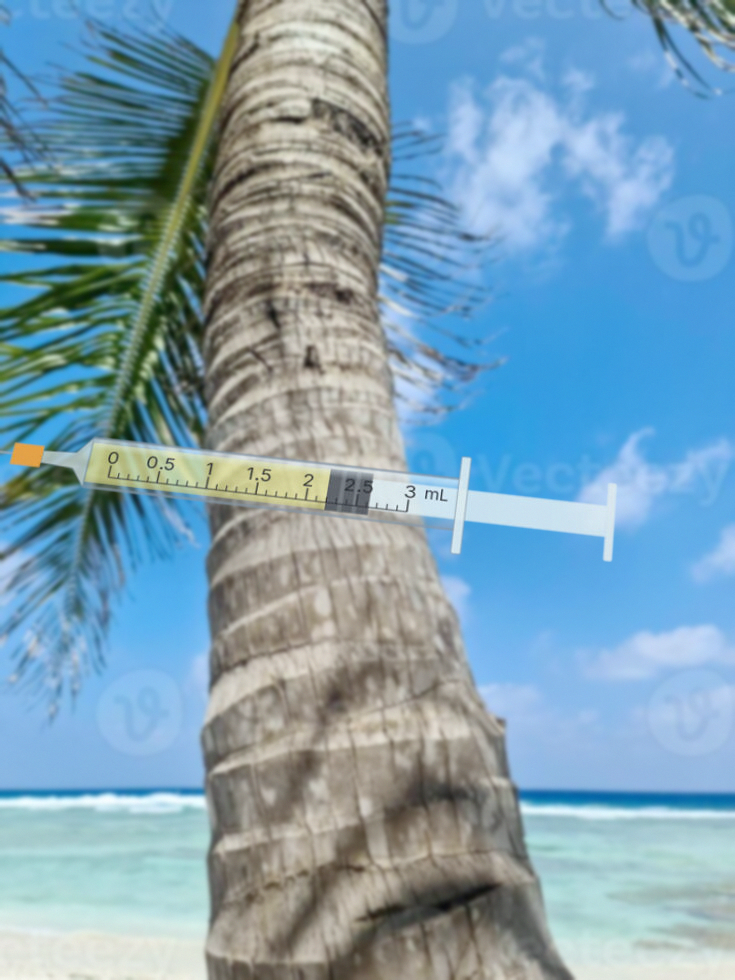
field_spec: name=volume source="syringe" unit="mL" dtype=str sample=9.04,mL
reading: 2.2,mL
